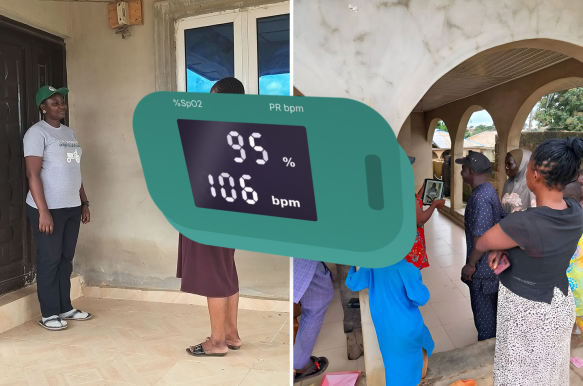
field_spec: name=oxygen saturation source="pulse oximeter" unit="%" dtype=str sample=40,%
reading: 95,%
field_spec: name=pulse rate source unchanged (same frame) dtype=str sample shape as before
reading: 106,bpm
